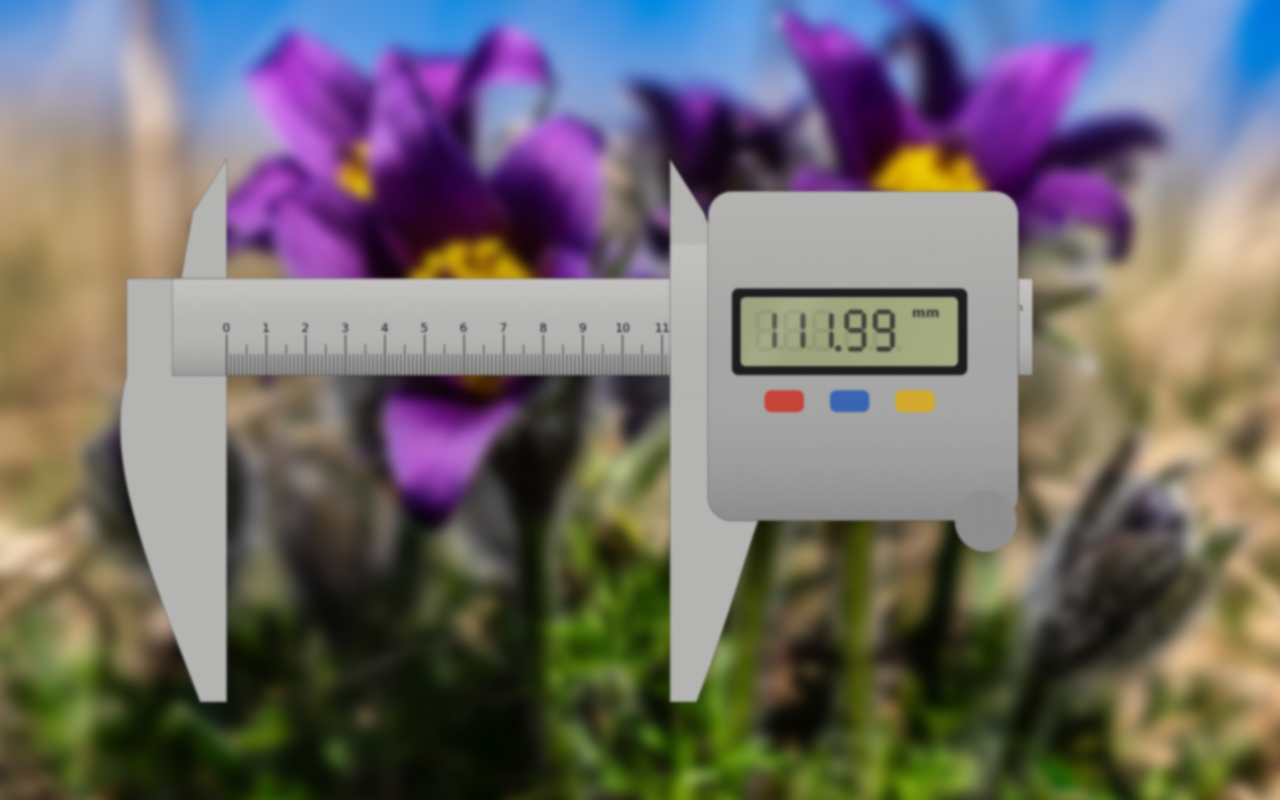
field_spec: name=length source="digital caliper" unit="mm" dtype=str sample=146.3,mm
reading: 111.99,mm
